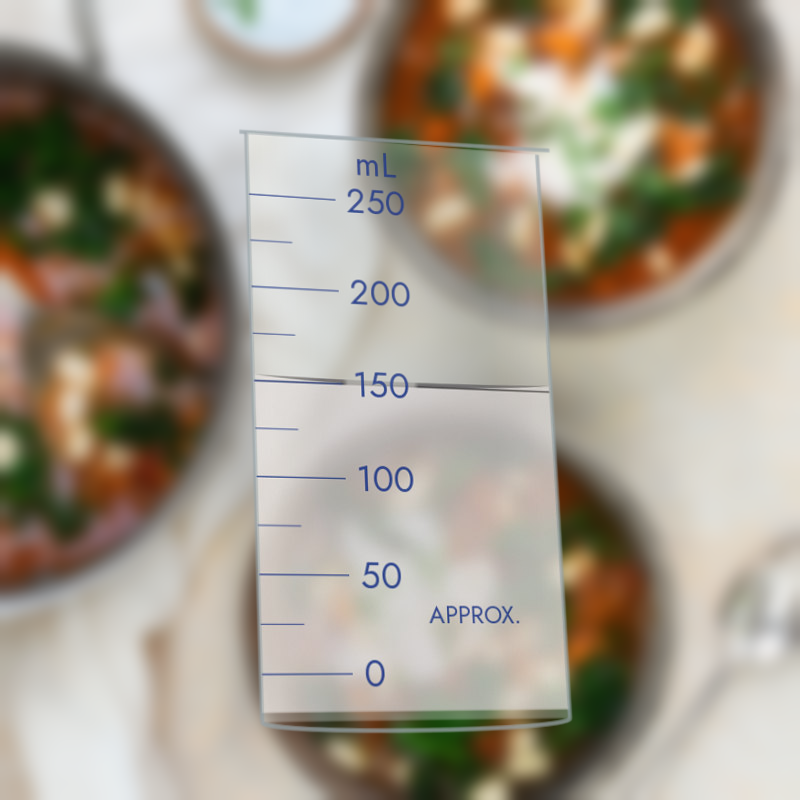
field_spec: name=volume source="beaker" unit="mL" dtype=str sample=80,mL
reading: 150,mL
